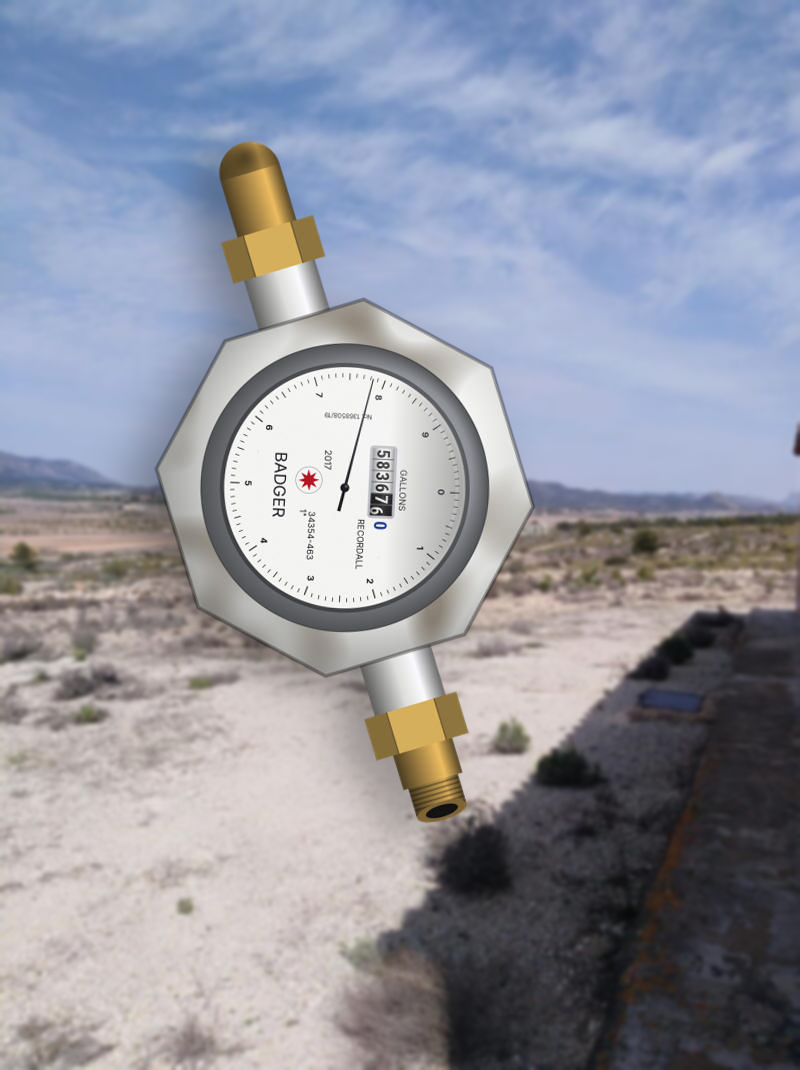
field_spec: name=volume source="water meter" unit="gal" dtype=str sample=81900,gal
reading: 5836757.8,gal
